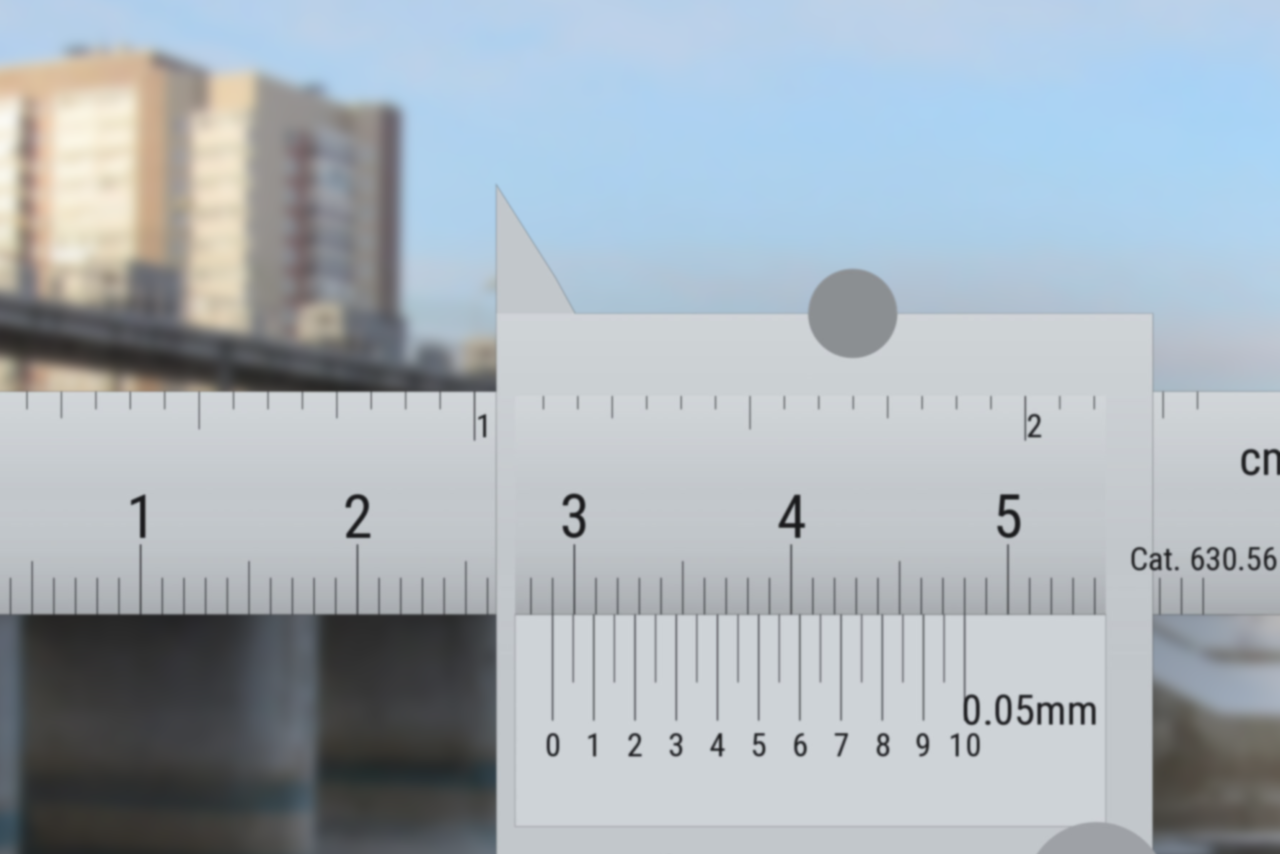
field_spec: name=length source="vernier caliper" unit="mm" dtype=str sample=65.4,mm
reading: 29.0,mm
